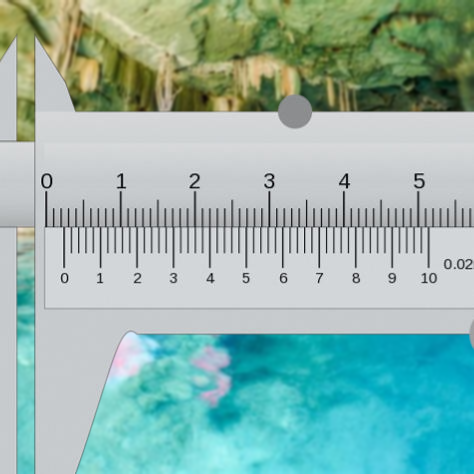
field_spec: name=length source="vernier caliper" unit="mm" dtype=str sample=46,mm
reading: 2.4,mm
